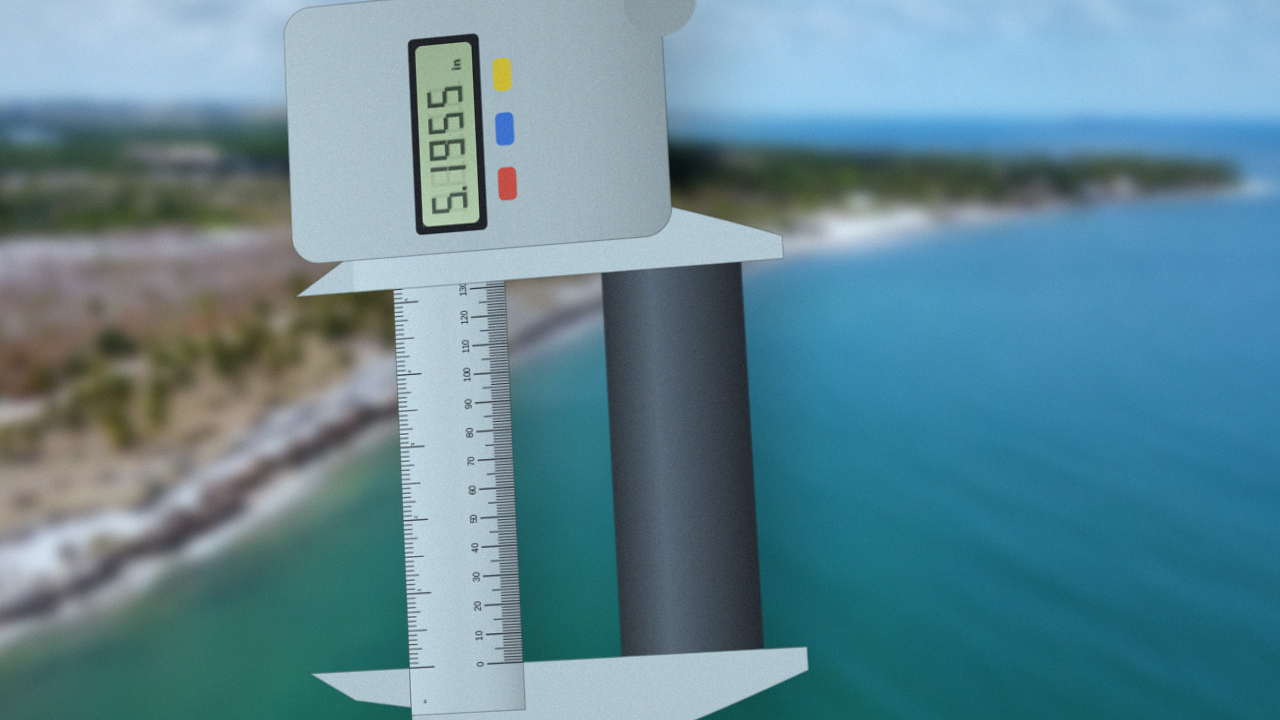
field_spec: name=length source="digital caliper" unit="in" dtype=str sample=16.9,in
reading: 5.1955,in
